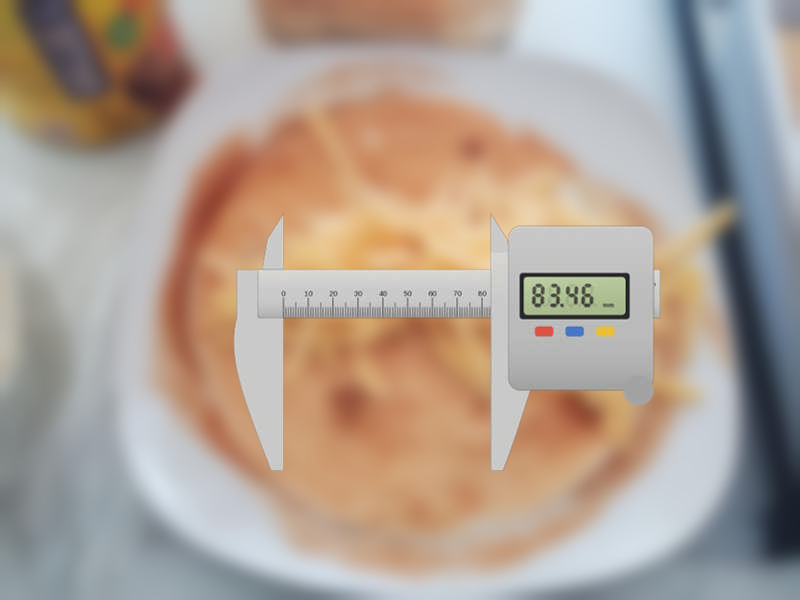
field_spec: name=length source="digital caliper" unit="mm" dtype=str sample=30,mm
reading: 83.46,mm
